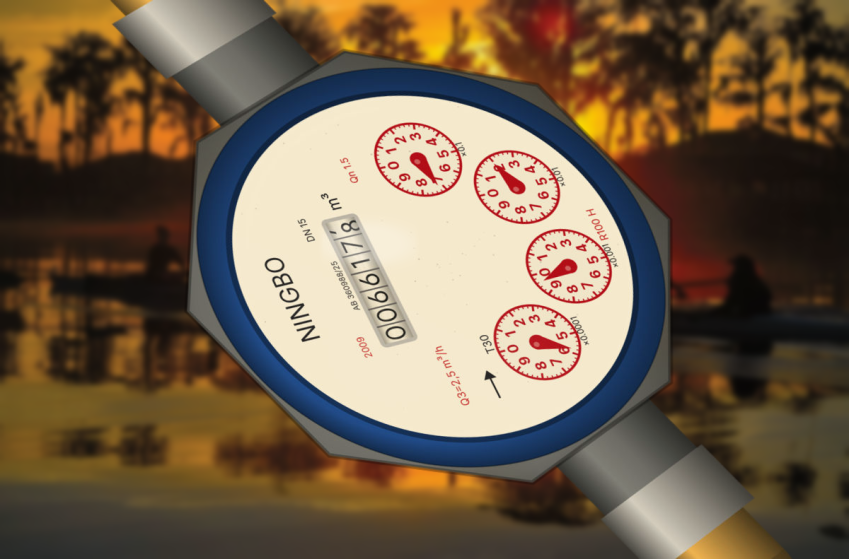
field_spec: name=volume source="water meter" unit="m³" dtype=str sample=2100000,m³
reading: 66177.7195,m³
